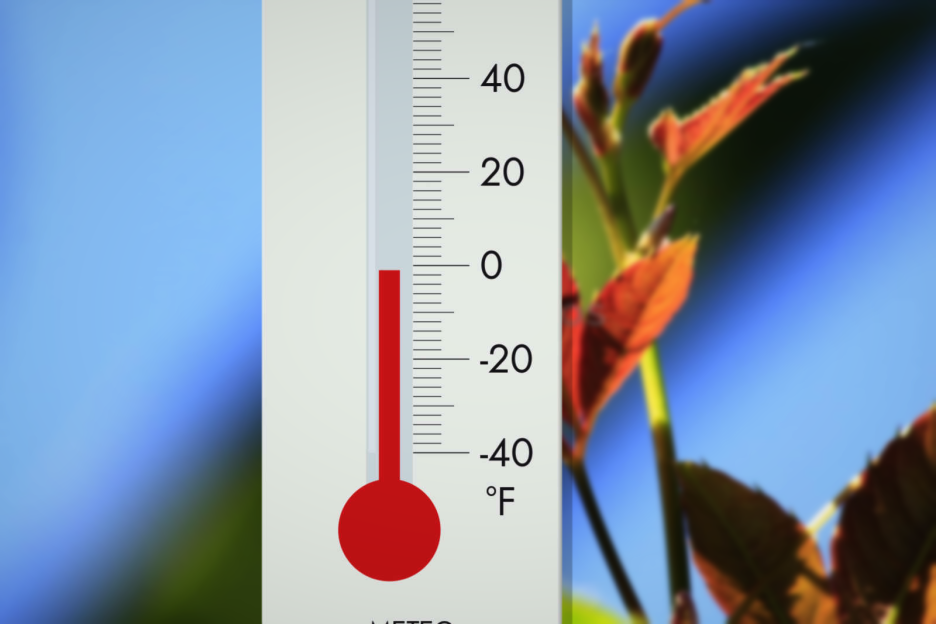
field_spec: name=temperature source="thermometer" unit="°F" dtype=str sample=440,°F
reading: -1,°F
